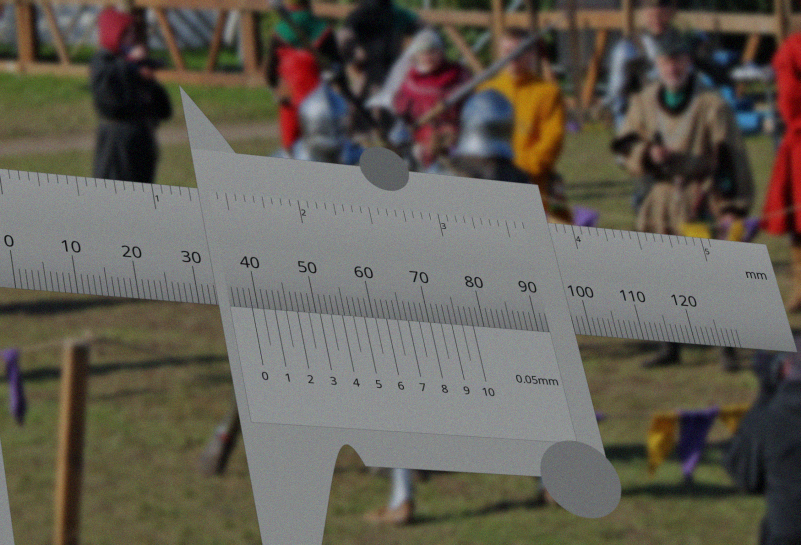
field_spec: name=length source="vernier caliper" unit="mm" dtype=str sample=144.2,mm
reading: 39.0,mm
